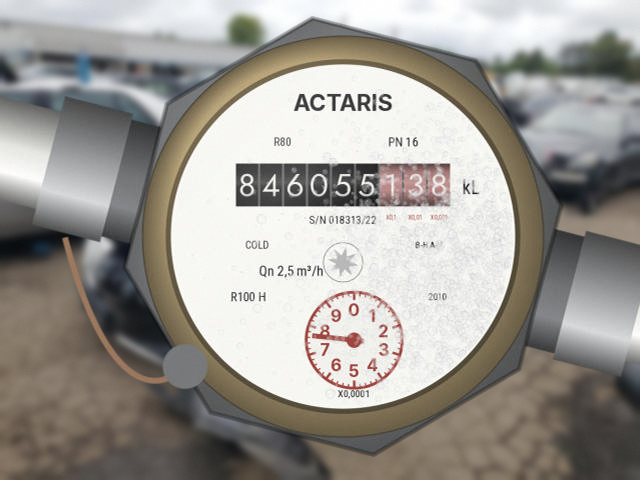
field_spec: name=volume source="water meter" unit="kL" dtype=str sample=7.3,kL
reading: 846055.1387,kL
